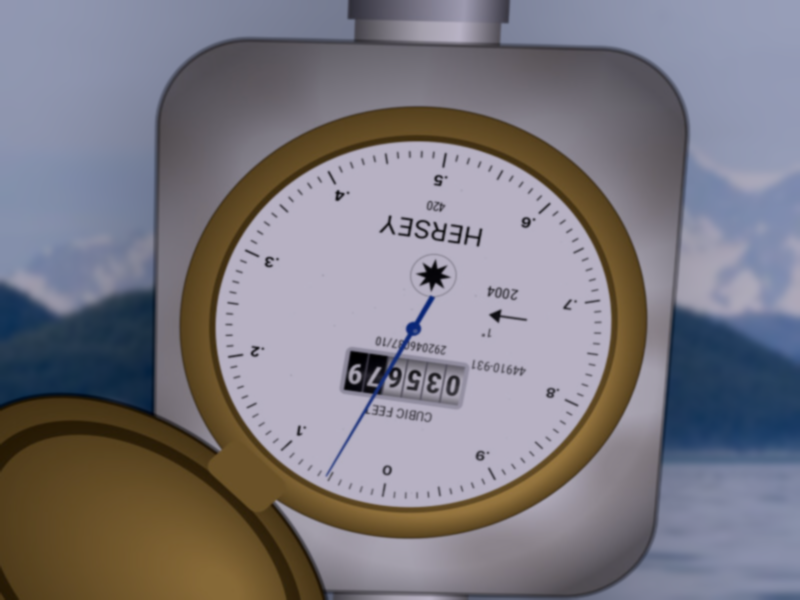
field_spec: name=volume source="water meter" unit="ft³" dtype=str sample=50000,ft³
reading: 35679.05,ft³
